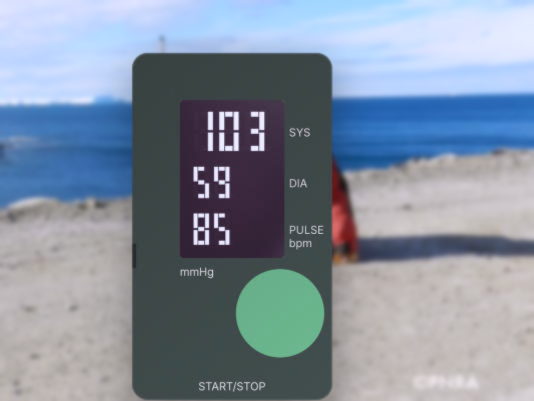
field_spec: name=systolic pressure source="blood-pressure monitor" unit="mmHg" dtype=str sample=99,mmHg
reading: 103,mmHg
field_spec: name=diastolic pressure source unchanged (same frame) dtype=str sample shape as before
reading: 59,mmHg
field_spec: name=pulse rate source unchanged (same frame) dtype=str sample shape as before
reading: 85,bpm
